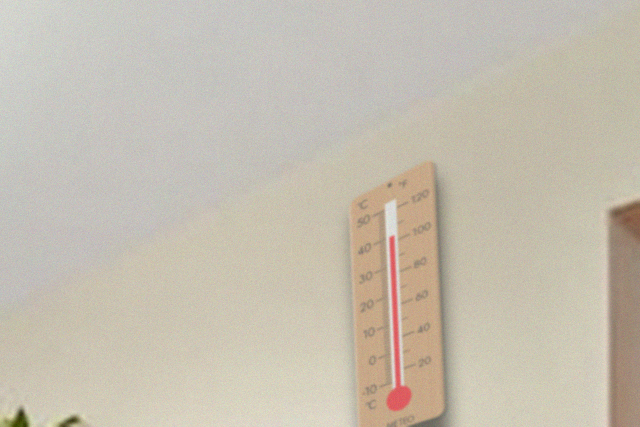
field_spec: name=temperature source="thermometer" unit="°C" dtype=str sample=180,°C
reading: 40,°C
